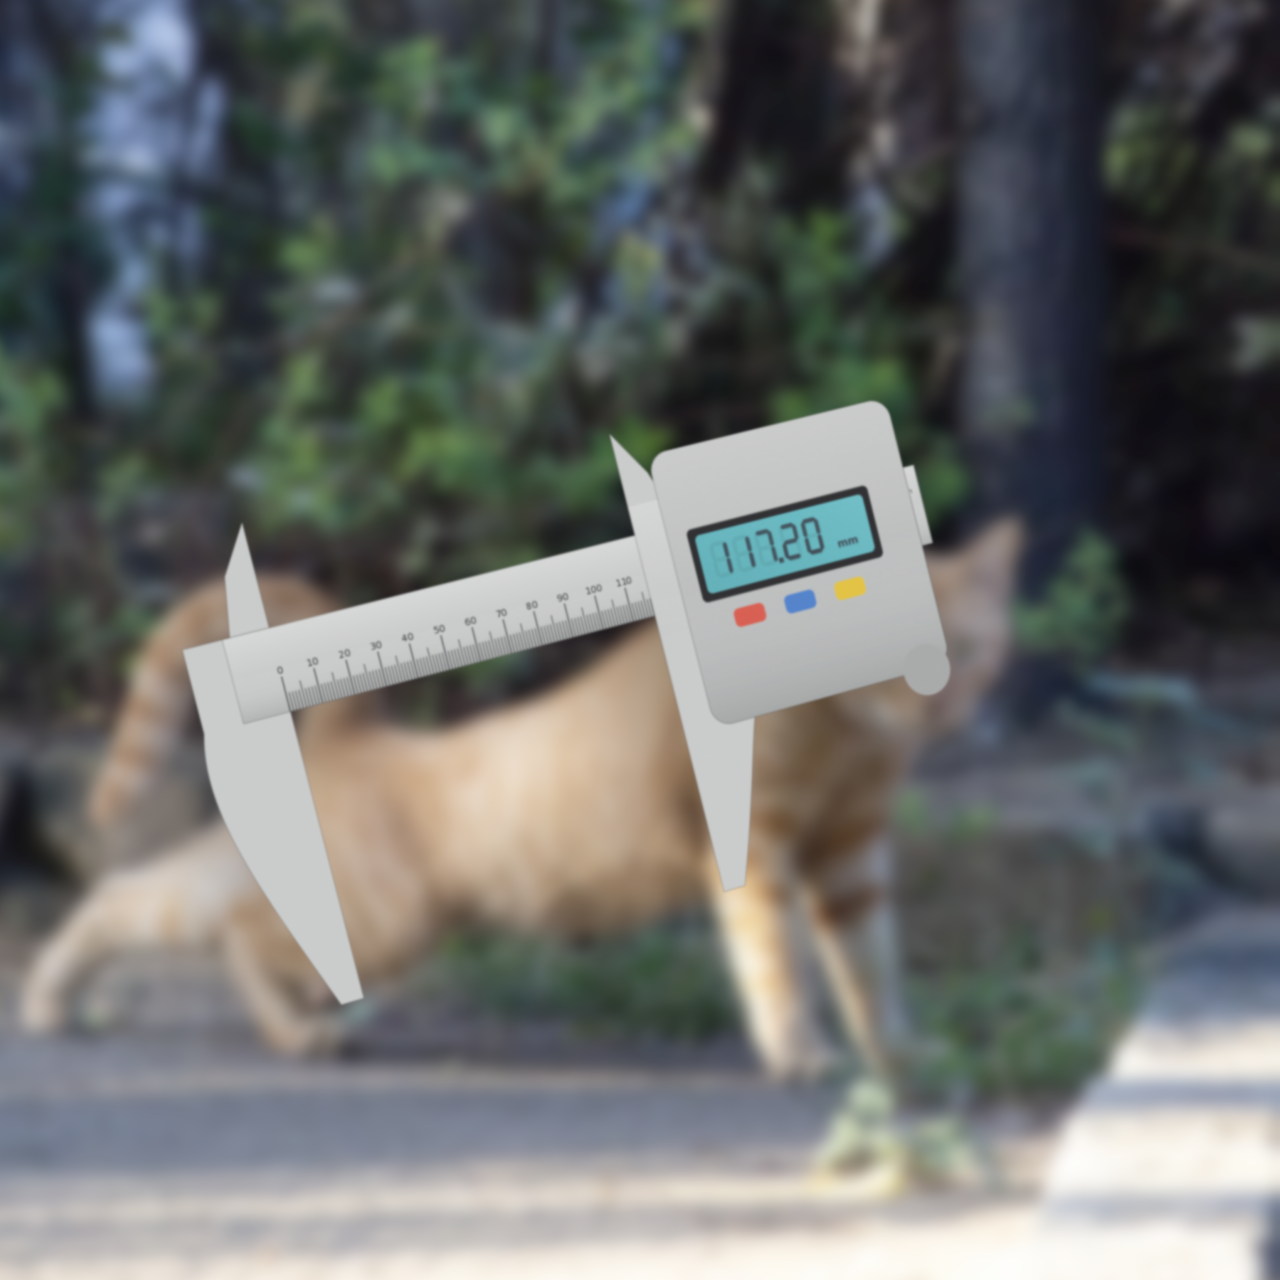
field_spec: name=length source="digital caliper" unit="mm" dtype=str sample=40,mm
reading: 117.20,mm
